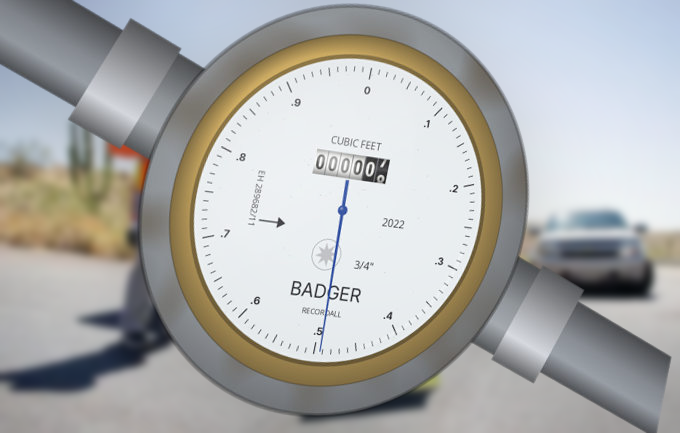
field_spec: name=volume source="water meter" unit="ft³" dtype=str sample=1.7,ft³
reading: 7.49,ft³
